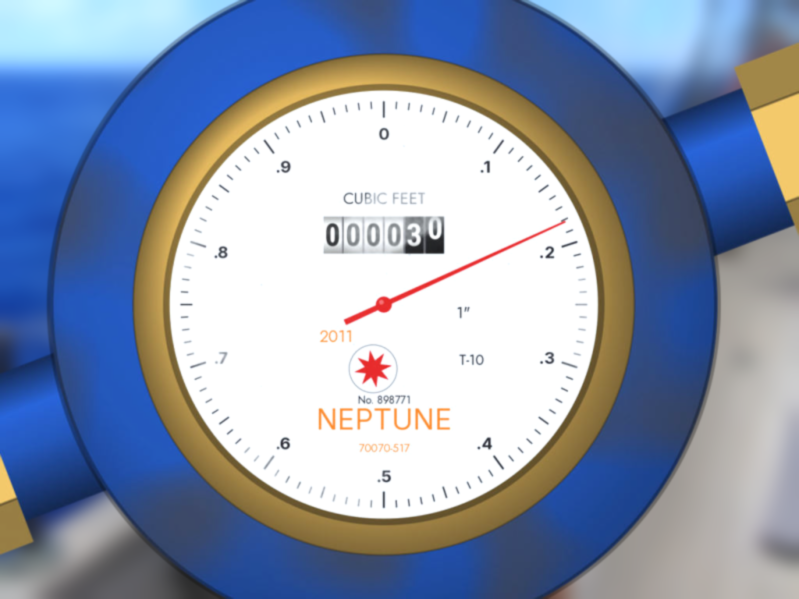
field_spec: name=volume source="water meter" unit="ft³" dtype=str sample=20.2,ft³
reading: 30.18,ft³
